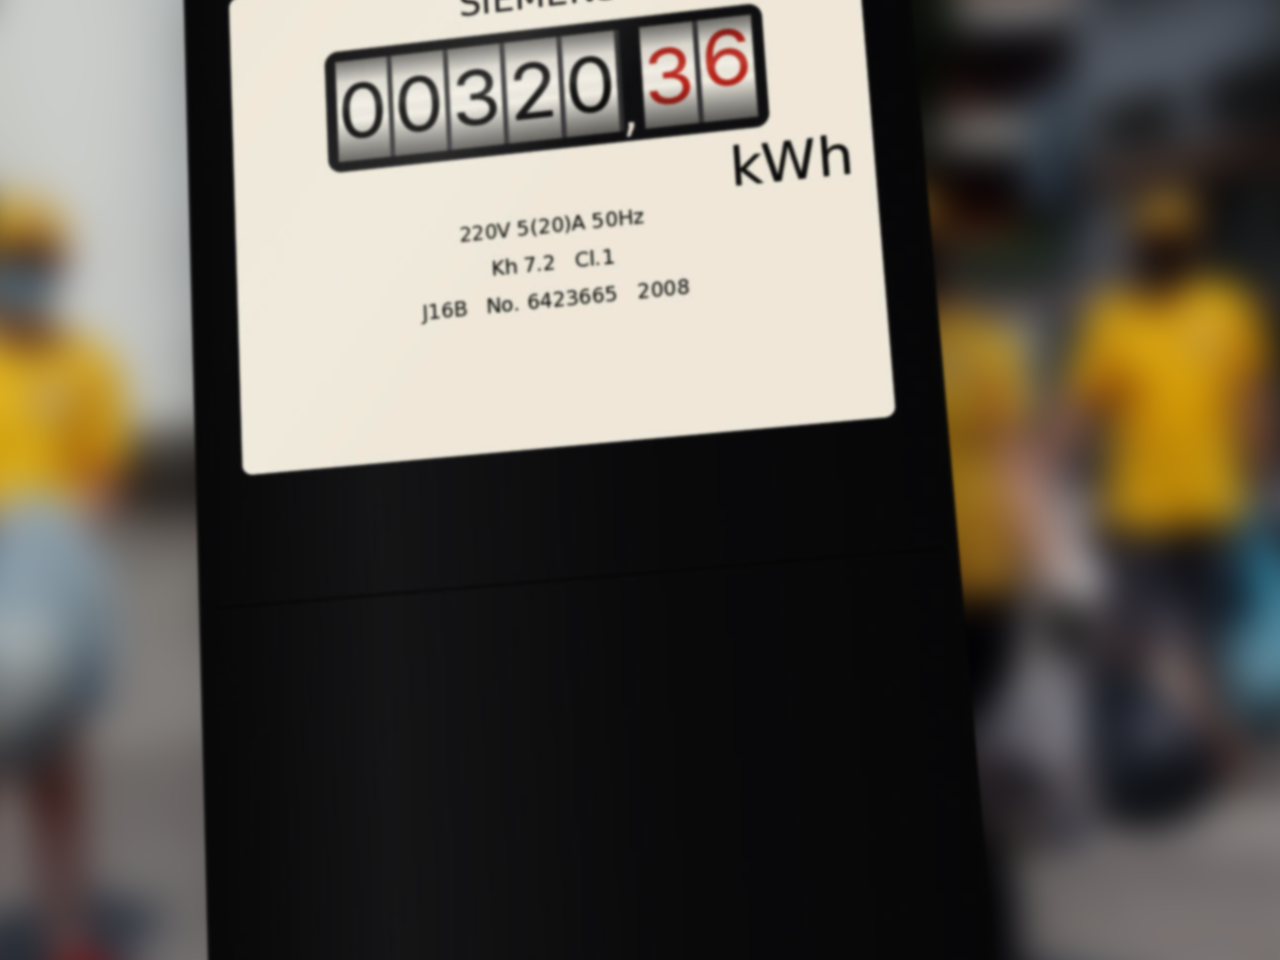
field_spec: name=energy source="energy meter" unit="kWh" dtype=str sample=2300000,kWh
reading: 320.36,kWh
